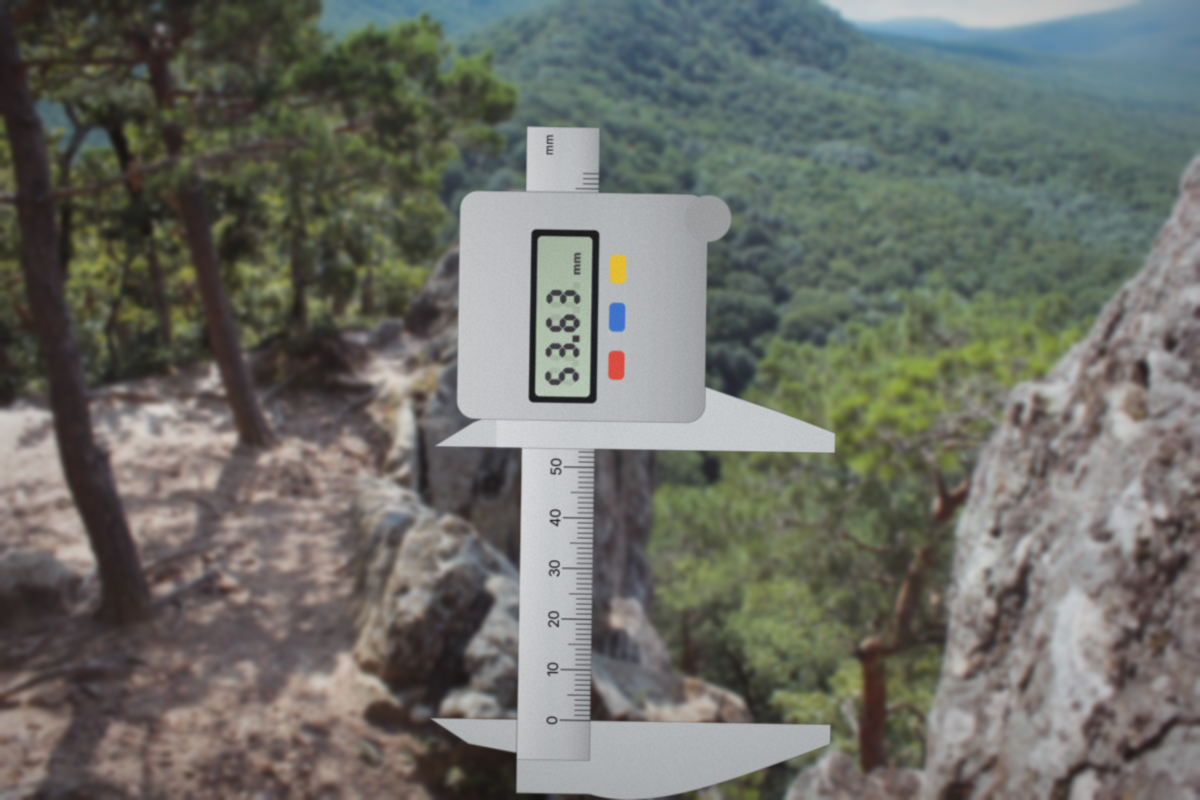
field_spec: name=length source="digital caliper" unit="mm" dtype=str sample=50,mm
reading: 53.63,mm
